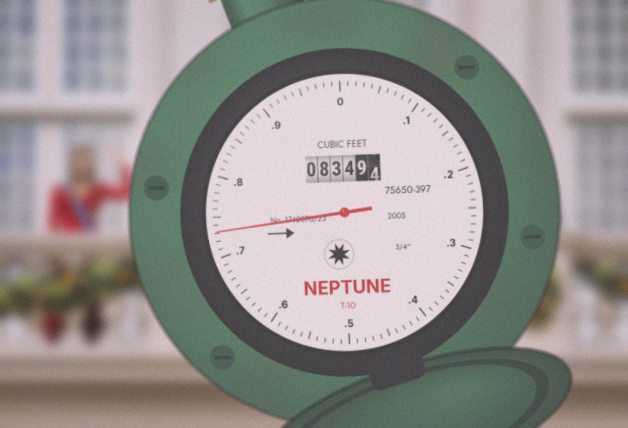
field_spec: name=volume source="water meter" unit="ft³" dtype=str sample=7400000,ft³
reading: 83493.73,ft³
